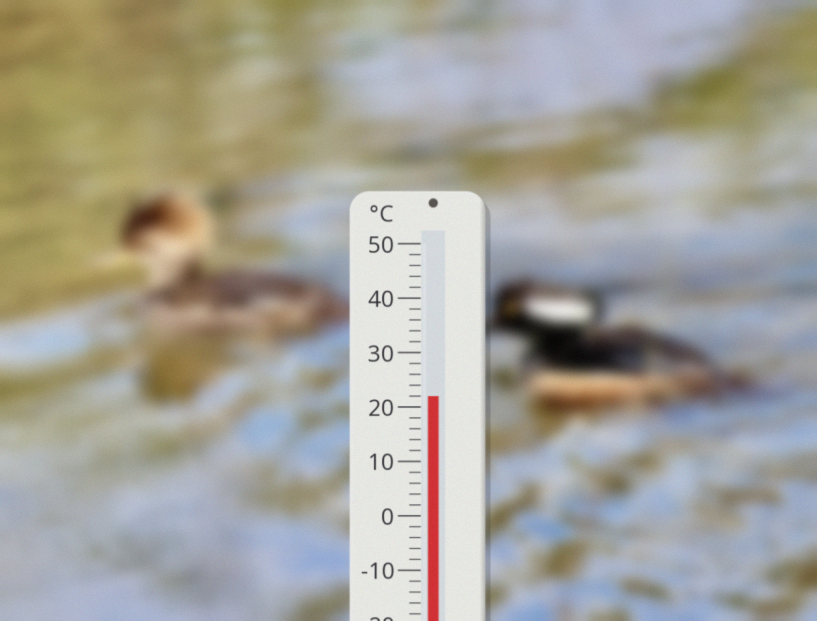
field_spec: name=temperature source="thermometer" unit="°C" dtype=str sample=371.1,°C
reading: 22,°C
